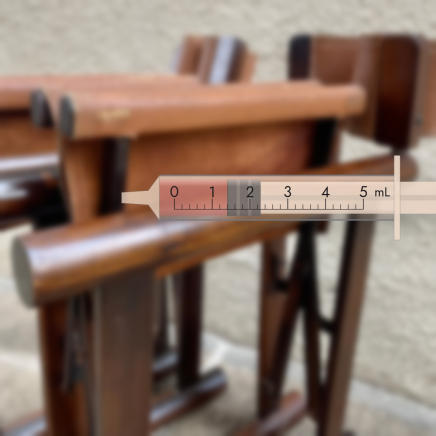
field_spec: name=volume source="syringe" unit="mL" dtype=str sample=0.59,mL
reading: 1.4,mL
